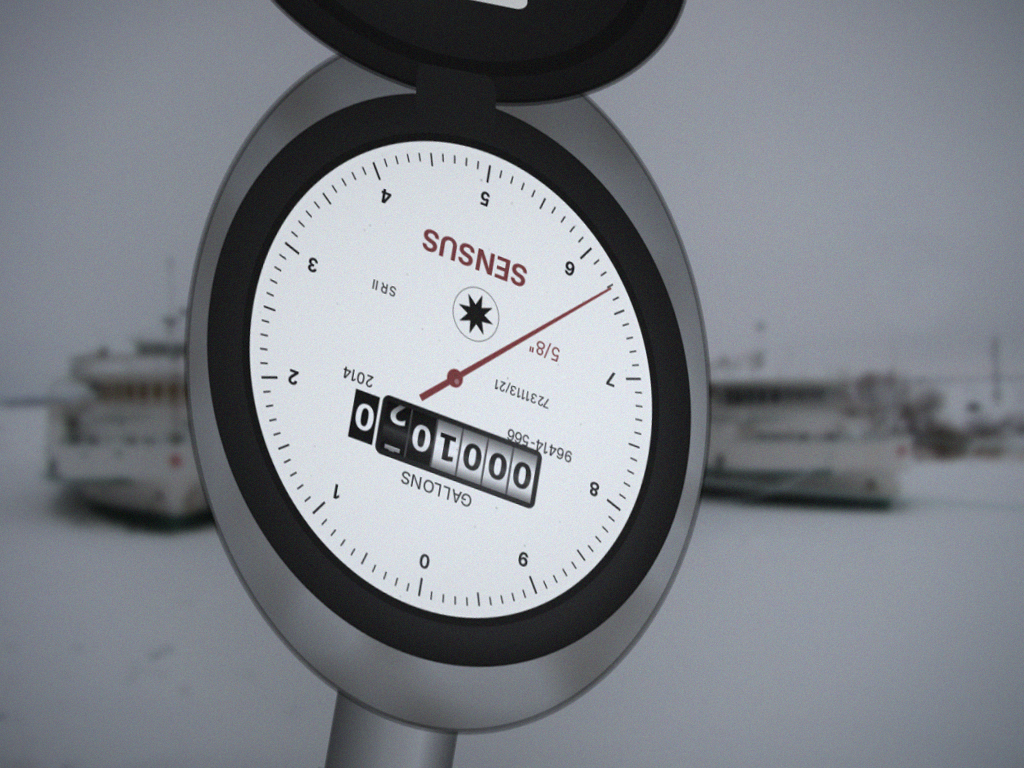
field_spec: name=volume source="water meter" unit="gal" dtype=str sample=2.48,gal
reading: 1016.3,gal
